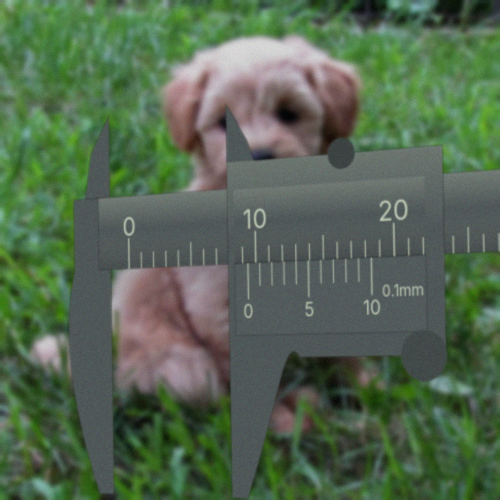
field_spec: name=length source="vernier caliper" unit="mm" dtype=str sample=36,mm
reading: 9.4,mm
